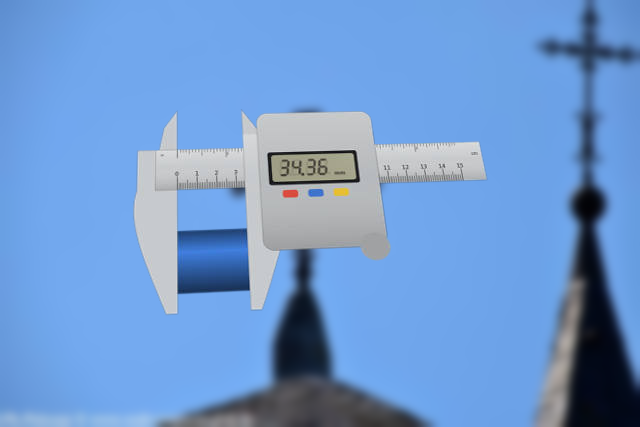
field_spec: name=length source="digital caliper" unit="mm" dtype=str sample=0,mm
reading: 34.36,mm
